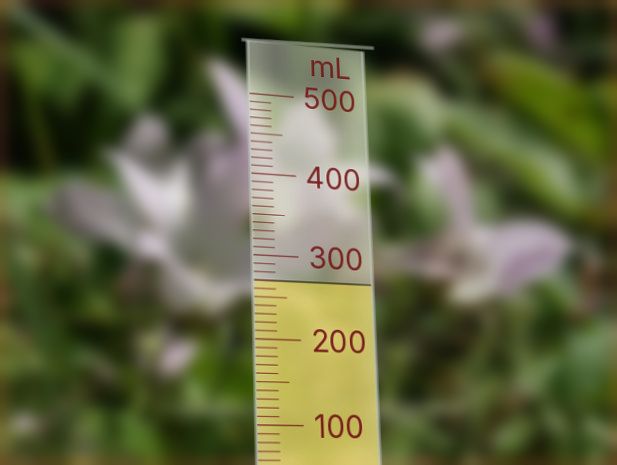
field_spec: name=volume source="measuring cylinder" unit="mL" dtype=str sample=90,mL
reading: 270,mL
